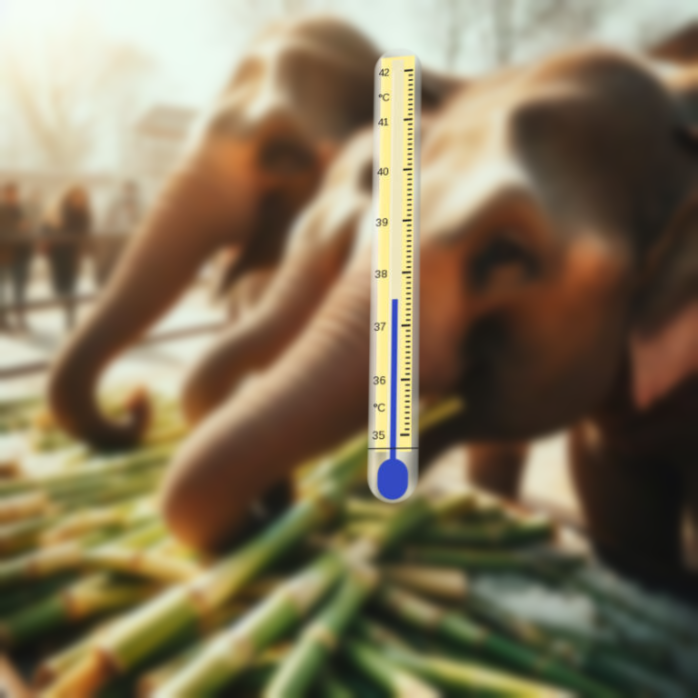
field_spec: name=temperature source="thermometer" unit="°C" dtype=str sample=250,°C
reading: 37.5,°C
